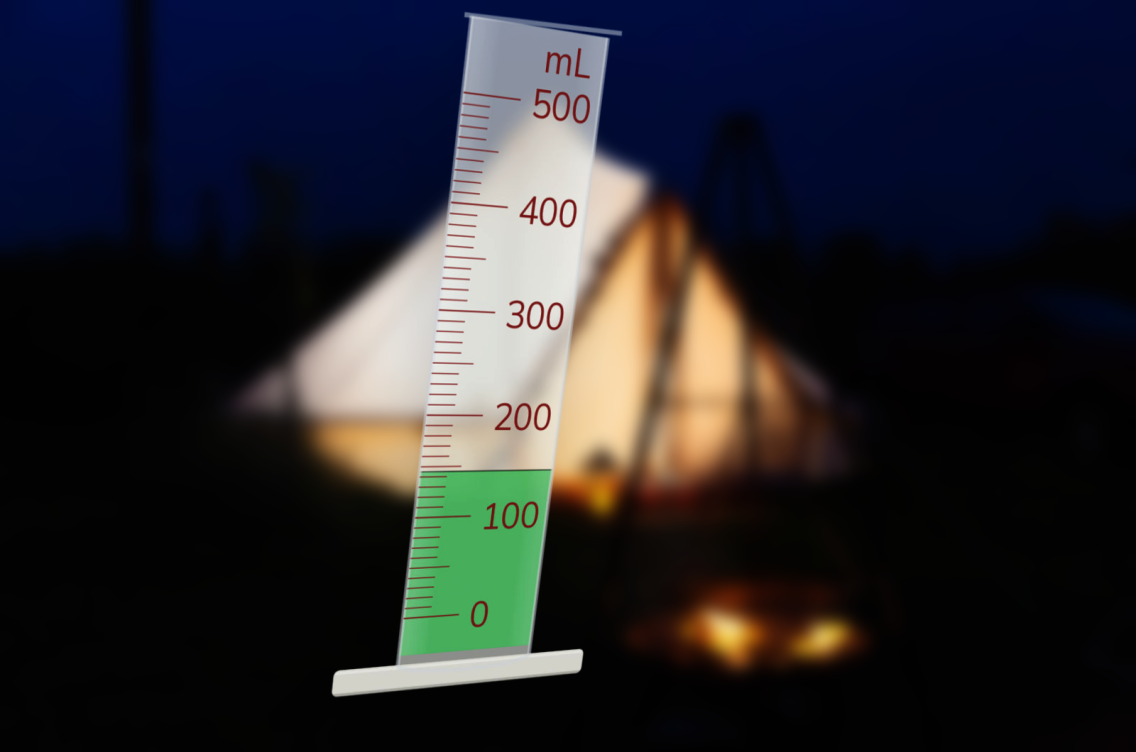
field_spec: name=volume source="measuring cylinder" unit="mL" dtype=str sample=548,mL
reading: 145,mL
